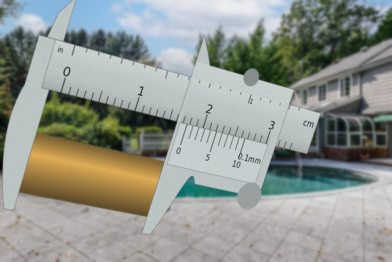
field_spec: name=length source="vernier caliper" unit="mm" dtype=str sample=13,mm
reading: 17.6,mm
